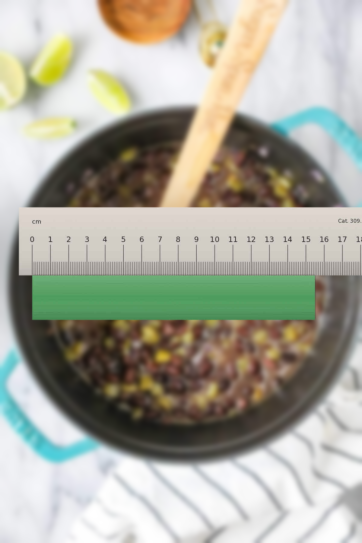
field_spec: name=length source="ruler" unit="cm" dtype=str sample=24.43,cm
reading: 15.5,cm
